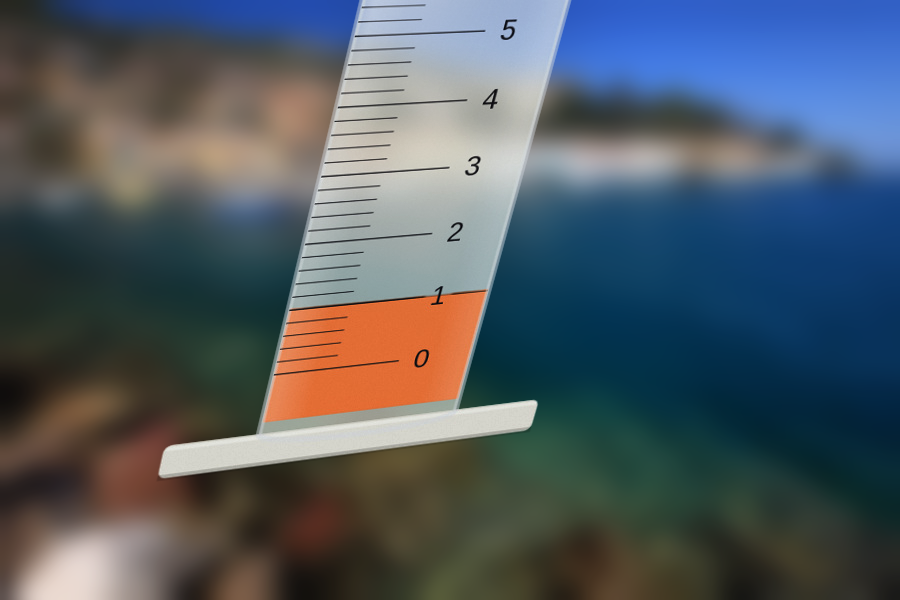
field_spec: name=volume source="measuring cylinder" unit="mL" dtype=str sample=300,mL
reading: 1,mL
